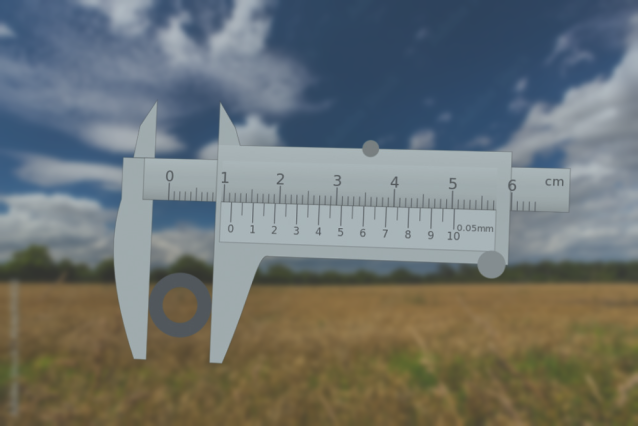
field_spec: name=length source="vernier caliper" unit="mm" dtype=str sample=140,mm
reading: 11.4,mm
